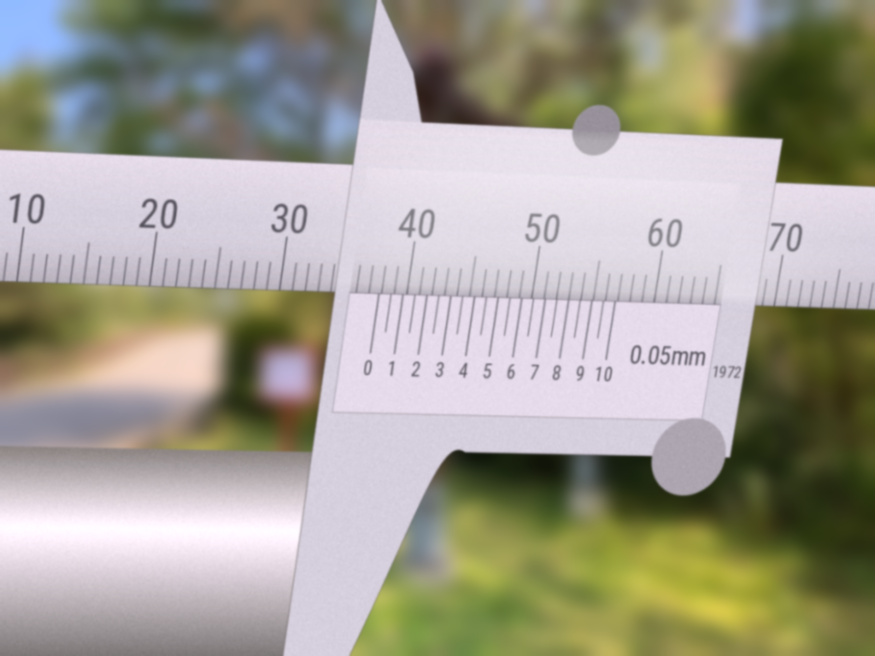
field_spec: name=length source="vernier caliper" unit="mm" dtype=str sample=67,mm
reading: 37.8,mm
